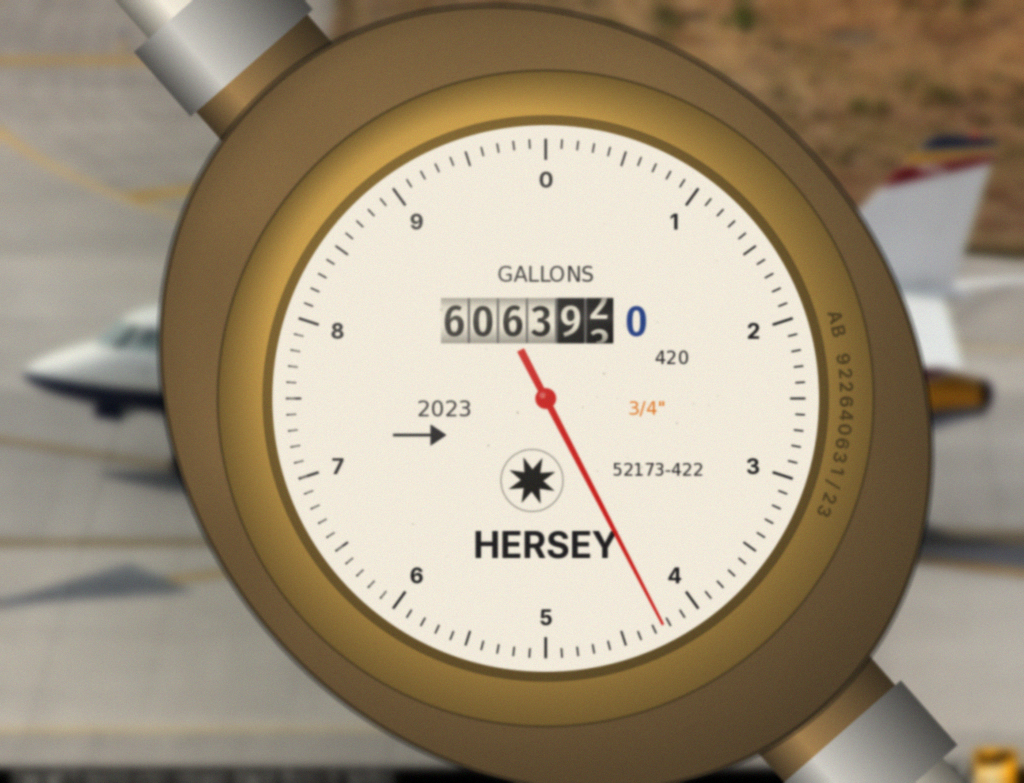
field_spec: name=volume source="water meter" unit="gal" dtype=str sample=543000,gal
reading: 6063924.2,gal
